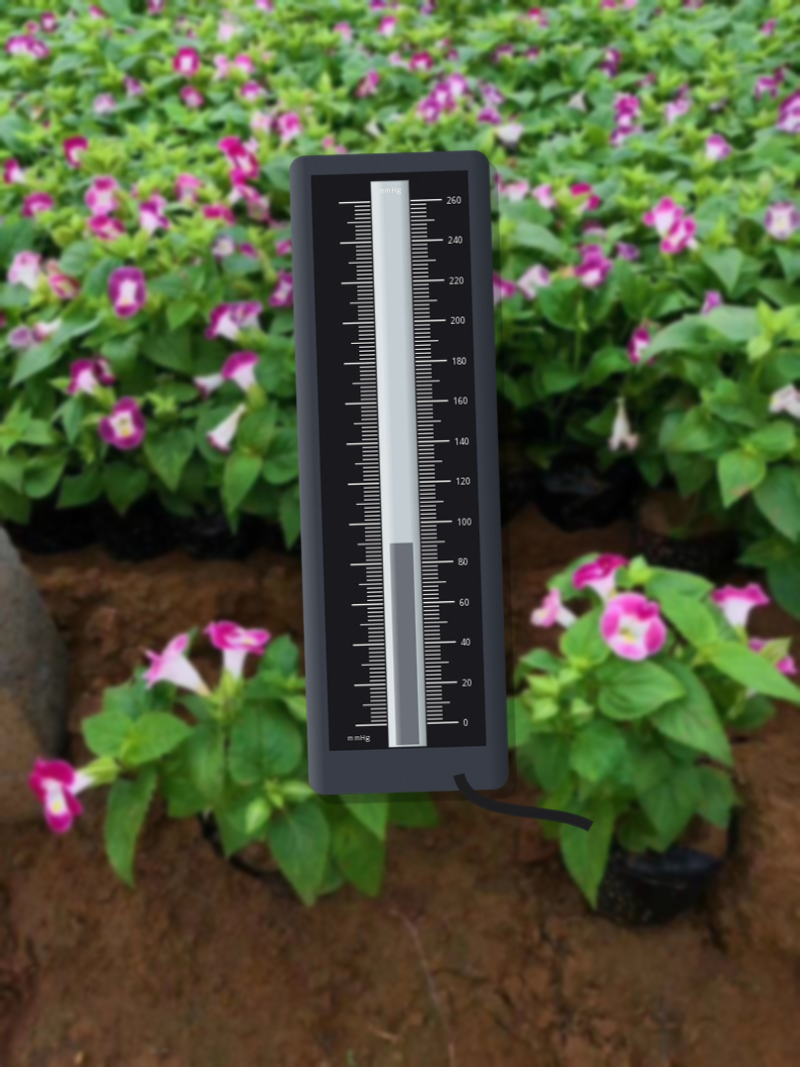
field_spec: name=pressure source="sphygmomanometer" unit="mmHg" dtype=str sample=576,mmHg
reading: 90,mmHg
